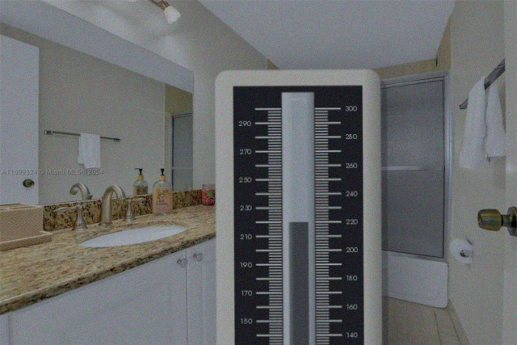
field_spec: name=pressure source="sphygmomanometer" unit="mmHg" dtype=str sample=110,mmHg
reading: 220,mmHg
